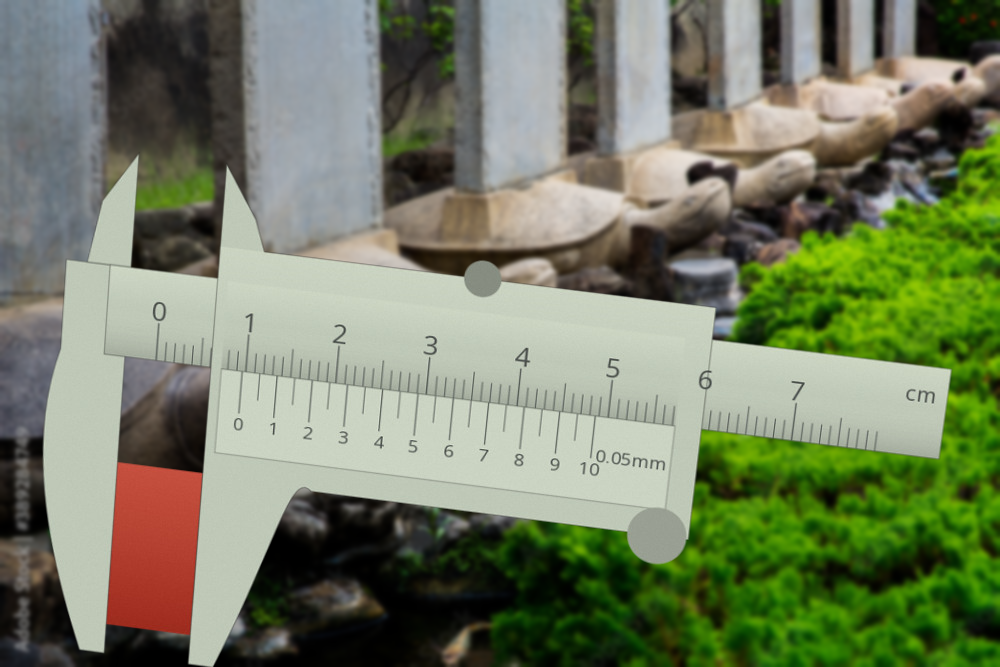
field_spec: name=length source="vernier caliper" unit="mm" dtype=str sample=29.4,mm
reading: 9.6,mm
